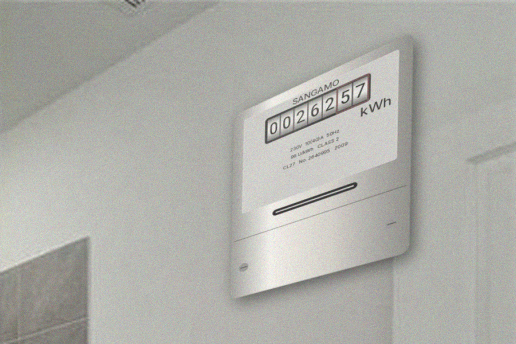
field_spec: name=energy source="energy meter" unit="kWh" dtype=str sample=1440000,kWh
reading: 262.57,kWh
